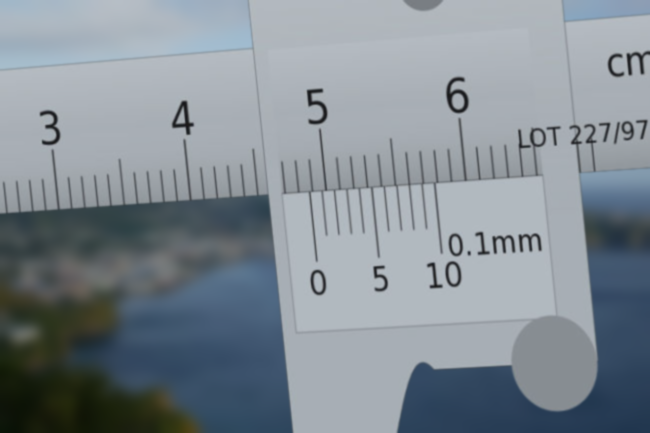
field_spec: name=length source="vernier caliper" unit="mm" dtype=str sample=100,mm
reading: 48.8,mm
